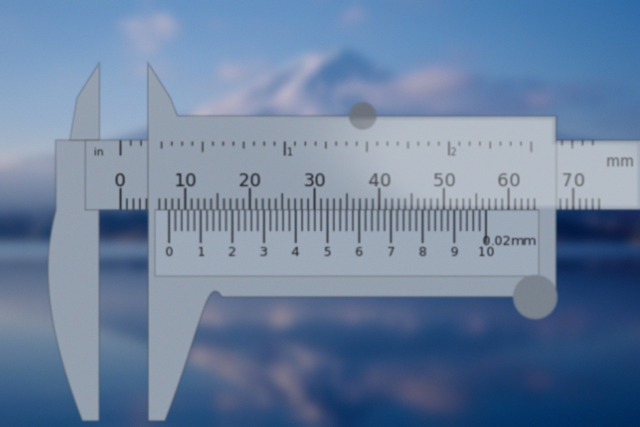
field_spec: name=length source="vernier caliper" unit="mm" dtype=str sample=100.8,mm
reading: 7.5,mm
